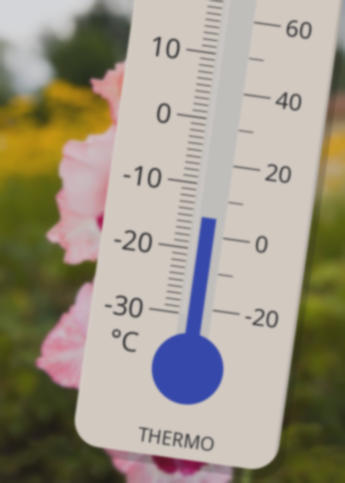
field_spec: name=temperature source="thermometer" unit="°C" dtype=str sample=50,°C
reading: -15,°C
